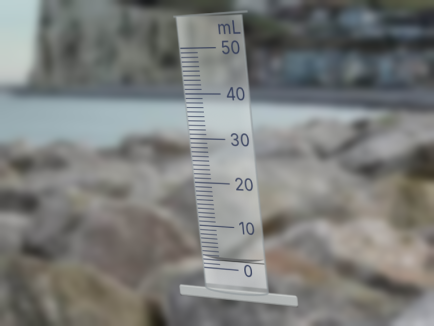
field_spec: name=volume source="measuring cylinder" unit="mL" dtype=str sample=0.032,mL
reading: 2,mL
